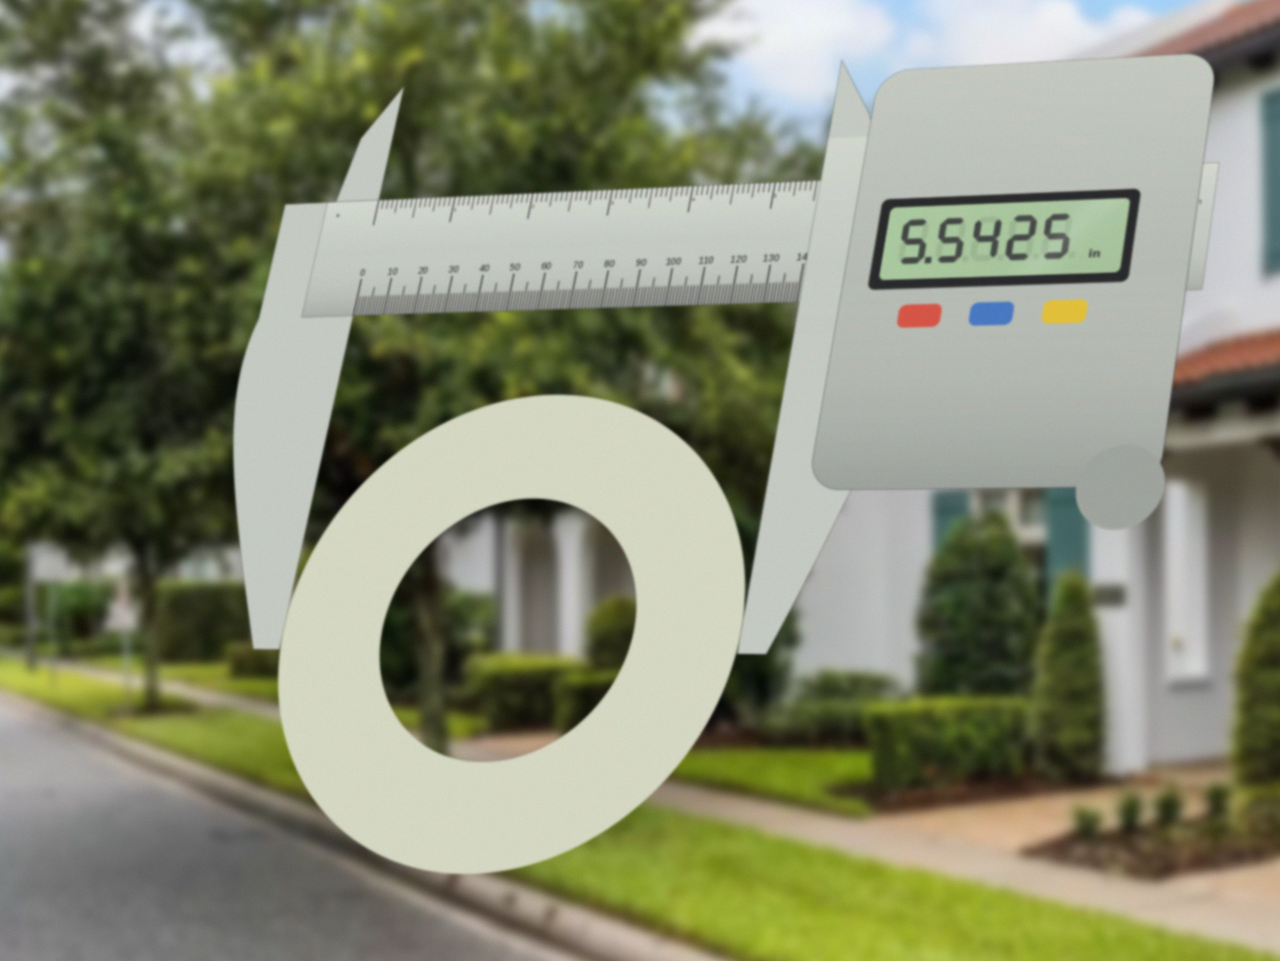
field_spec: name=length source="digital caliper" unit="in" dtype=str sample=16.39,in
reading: 5.5425,in
